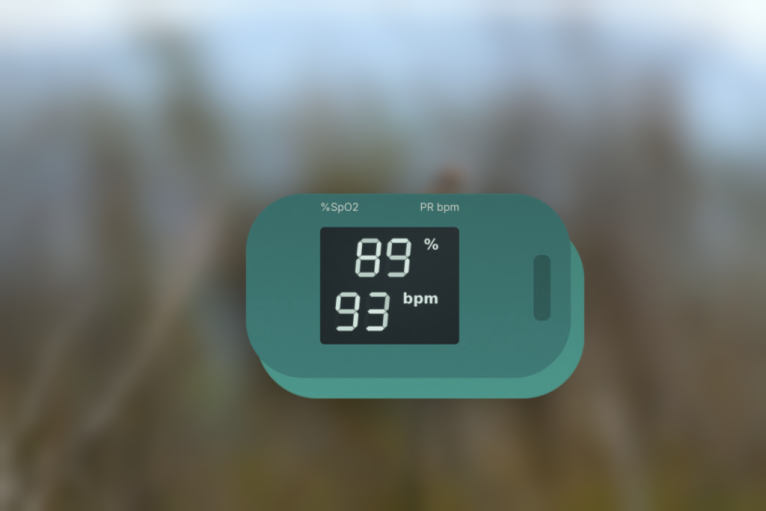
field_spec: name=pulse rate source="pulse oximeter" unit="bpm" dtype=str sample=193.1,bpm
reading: 93,bpm
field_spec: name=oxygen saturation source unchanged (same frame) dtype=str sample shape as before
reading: 89,%
